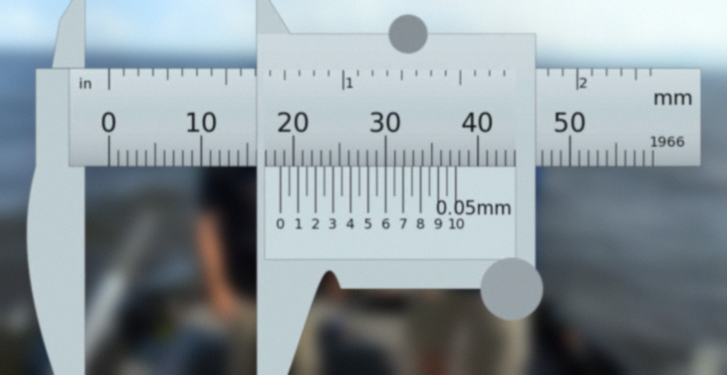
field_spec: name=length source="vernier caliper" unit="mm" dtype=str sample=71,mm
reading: 18.6,mm
